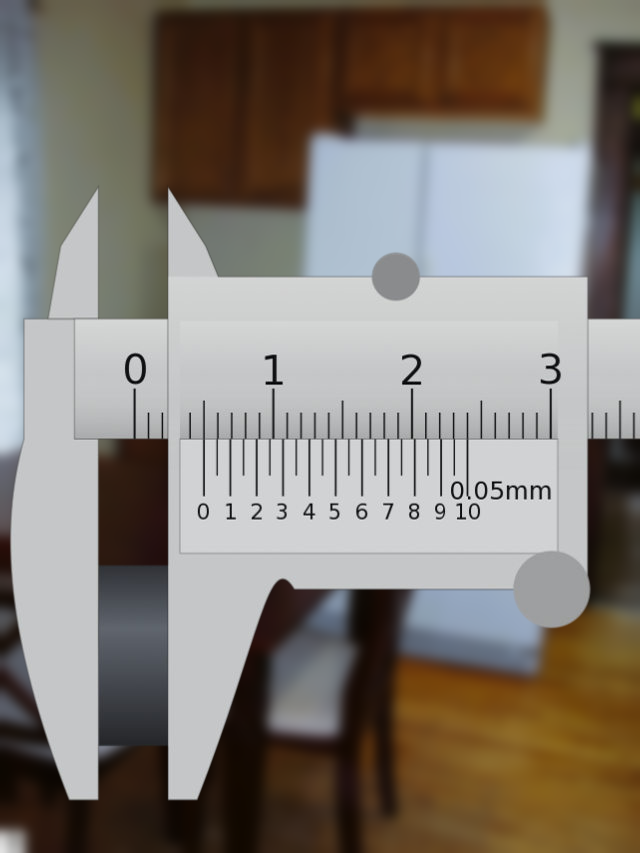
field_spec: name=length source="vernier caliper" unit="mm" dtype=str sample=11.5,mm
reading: 5.0,mm
